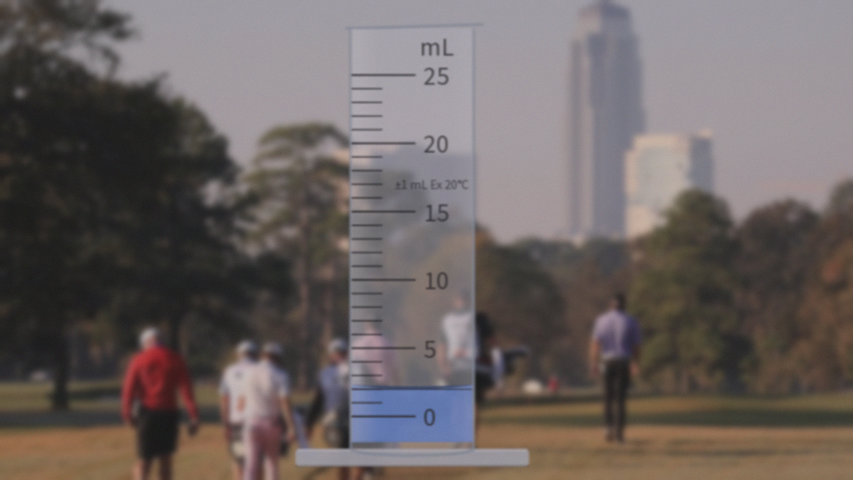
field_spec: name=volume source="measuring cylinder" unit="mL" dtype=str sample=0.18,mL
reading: 2,mL
